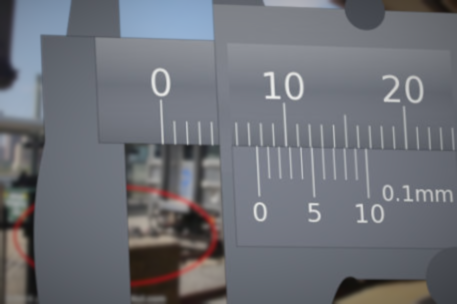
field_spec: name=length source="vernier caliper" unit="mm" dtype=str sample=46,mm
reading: 7.6,mm
